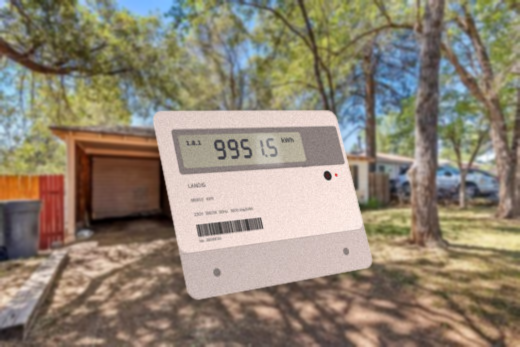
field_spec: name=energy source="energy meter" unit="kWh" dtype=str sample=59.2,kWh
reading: 9951.5,kWh
